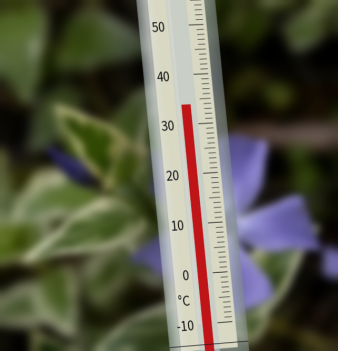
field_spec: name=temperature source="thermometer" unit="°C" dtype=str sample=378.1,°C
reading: 34,°C
